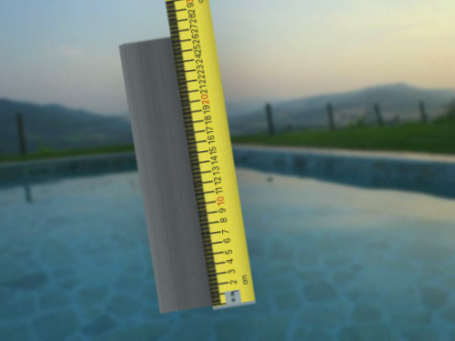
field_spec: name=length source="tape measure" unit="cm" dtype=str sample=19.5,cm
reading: 26.5,cm
